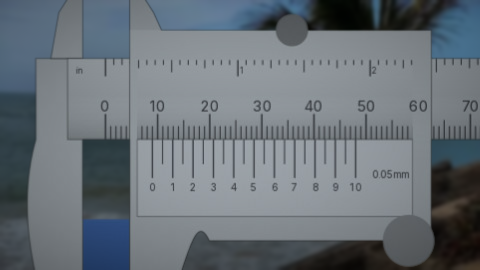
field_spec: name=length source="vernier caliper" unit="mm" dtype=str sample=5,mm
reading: 9.0,mm
